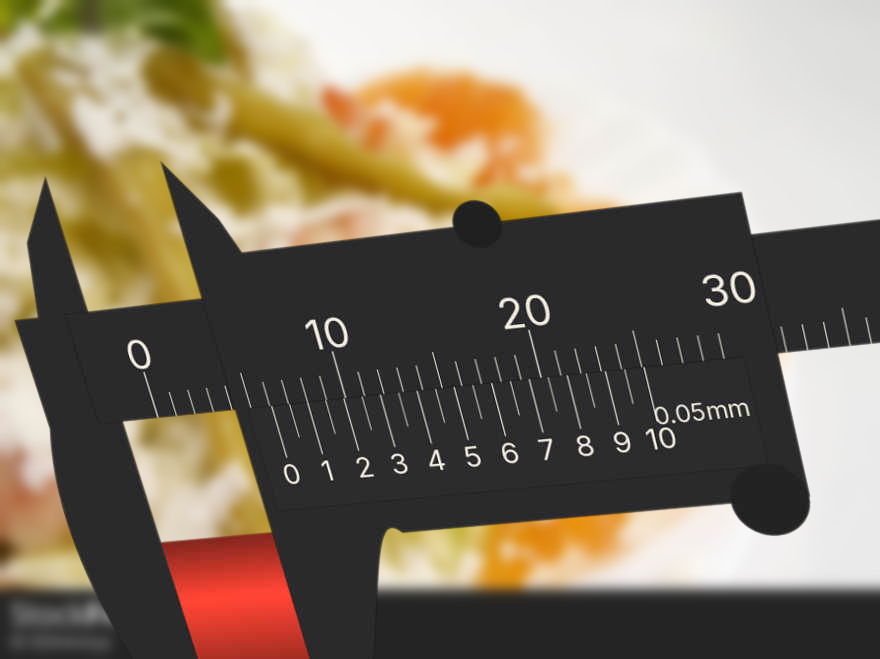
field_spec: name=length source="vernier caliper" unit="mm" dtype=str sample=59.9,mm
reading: 6.1,mm
